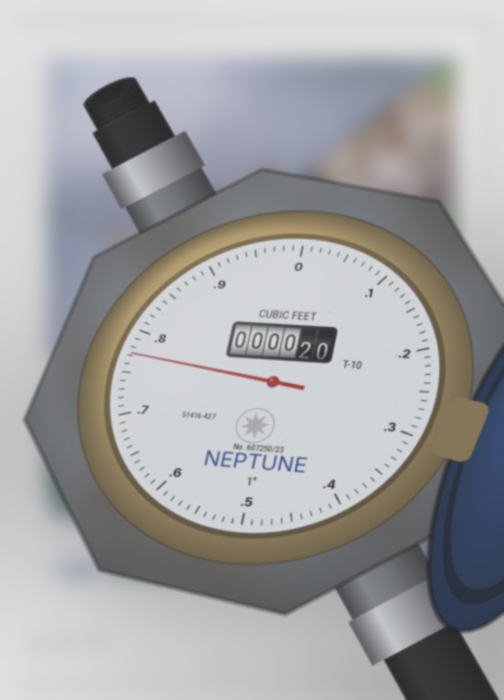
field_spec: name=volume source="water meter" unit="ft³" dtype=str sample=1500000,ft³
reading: 19.77,ft³
